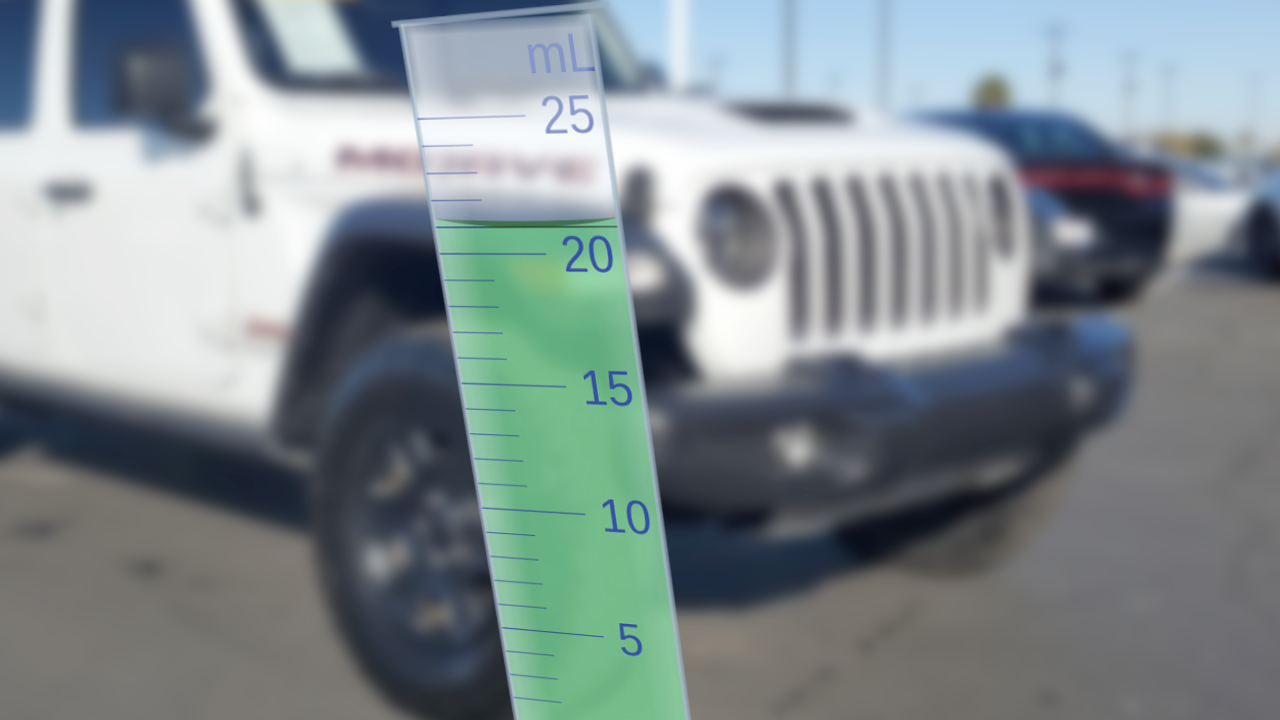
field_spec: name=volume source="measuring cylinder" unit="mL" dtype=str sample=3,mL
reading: 21,mL
